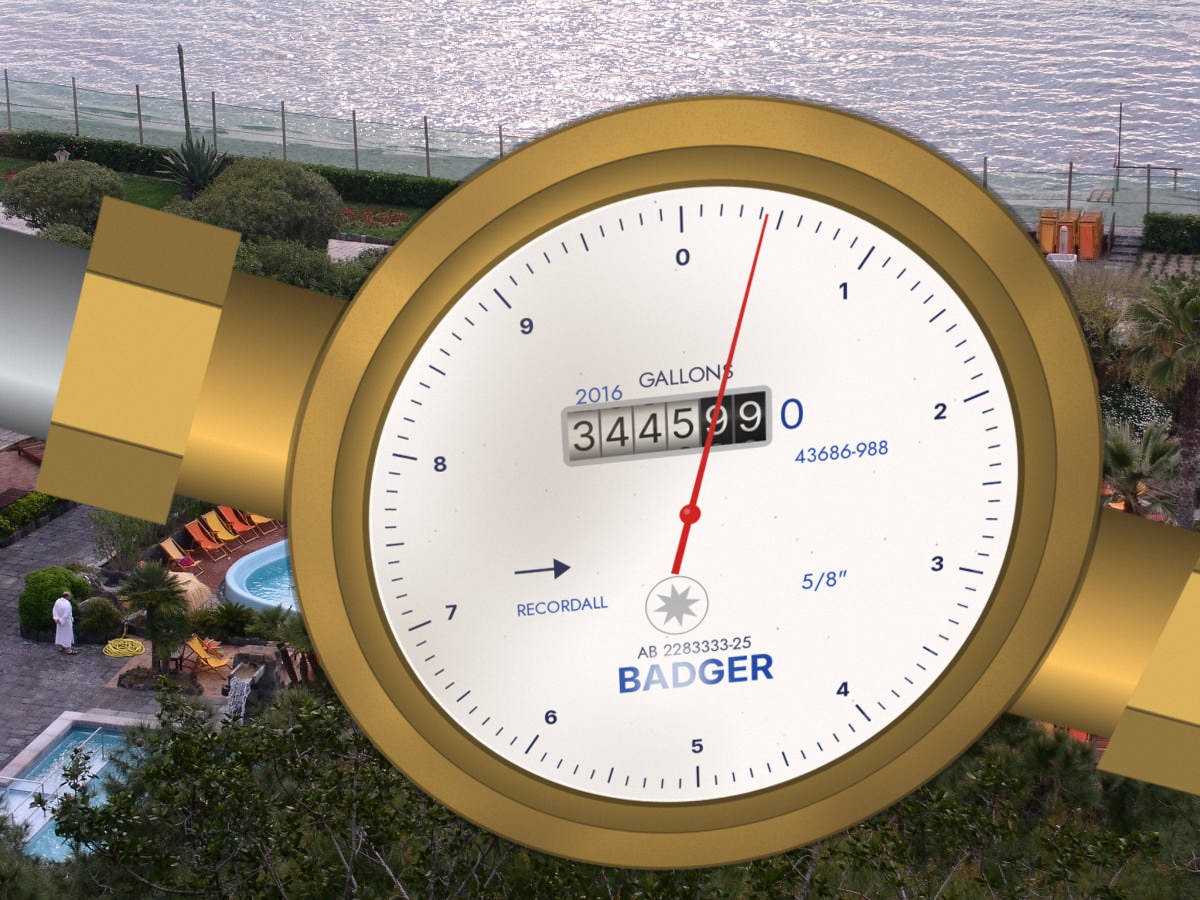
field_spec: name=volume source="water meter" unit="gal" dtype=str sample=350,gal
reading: 3445990.4,gal
